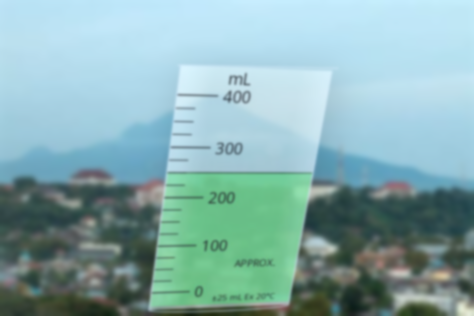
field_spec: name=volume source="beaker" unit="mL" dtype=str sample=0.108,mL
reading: 250,mL
